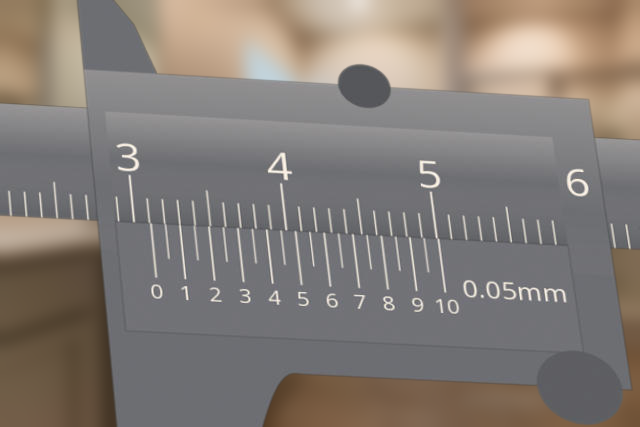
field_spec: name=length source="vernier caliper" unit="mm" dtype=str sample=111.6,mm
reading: 31.1,mm
